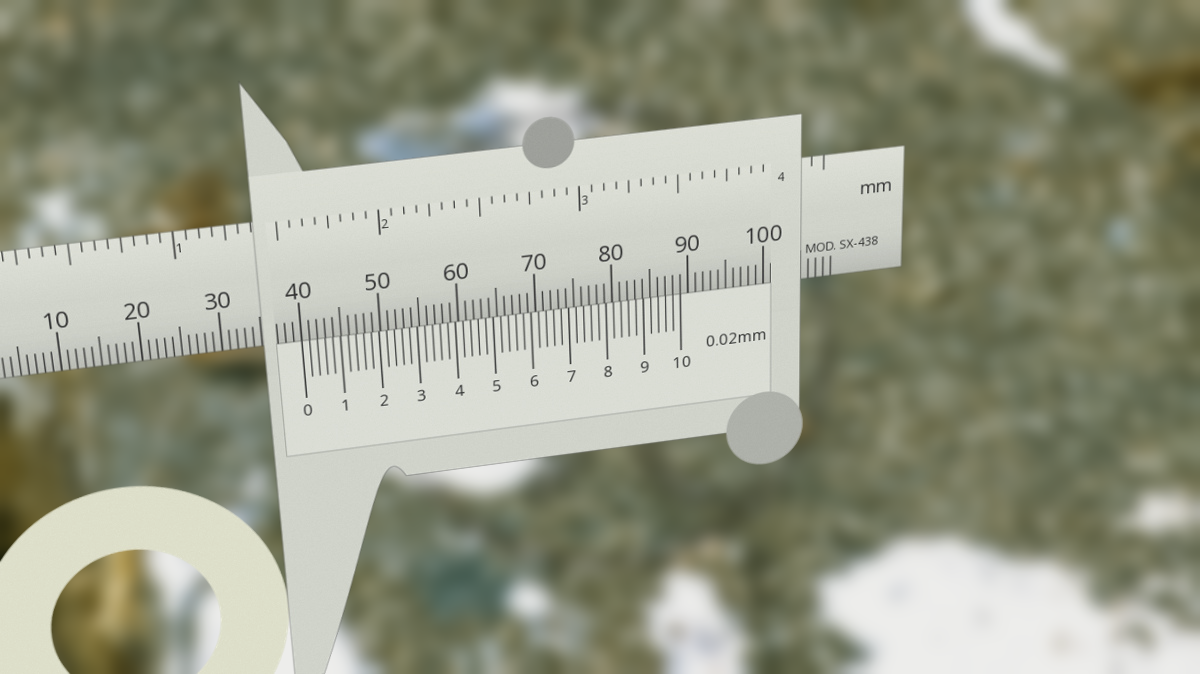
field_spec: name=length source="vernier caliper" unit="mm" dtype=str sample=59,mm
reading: 40.0,mm
